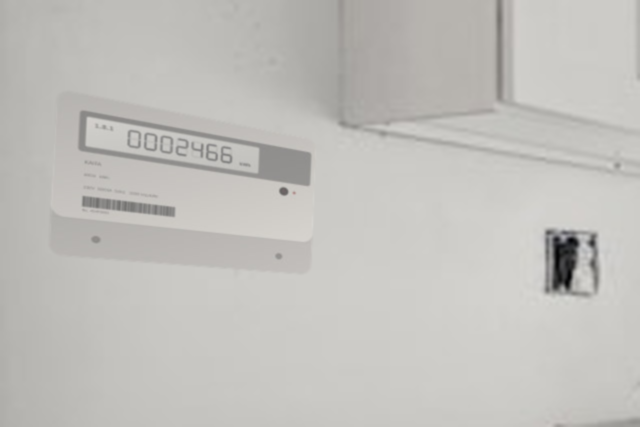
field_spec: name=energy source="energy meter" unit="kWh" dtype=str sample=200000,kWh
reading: 2466,kWh
